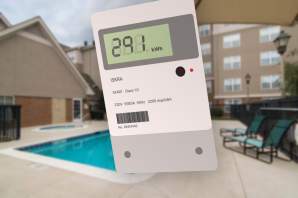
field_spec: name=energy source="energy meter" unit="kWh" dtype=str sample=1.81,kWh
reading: 291,kWh
